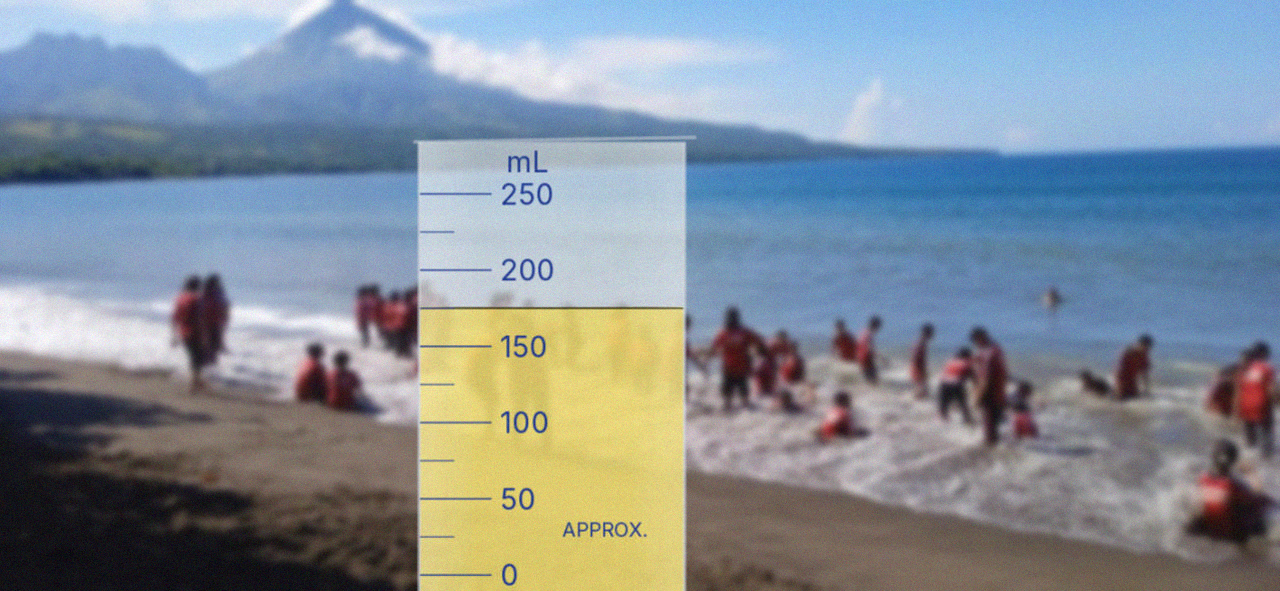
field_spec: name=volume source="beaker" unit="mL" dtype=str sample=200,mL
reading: 175,mL
